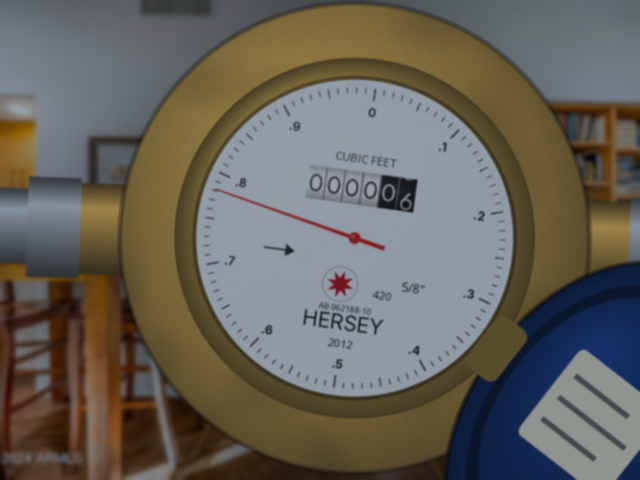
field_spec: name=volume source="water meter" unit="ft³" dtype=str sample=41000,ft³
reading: 5.78,ft³
